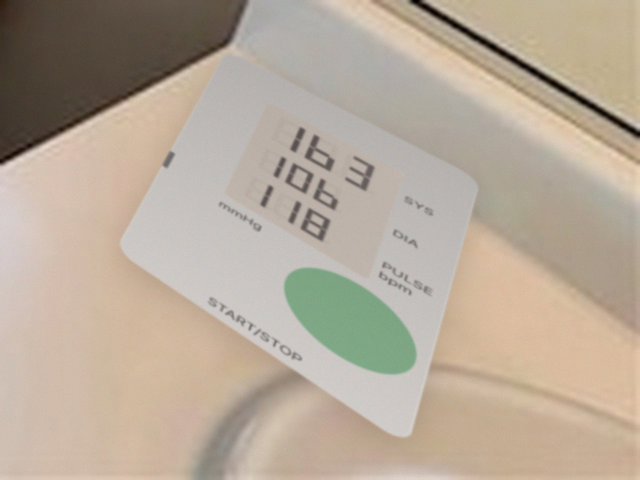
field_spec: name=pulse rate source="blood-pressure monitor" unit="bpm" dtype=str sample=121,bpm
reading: 118,bpm
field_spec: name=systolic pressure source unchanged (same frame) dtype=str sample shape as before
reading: 163,mmHg
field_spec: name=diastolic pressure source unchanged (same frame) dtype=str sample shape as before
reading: 106,mmHg
